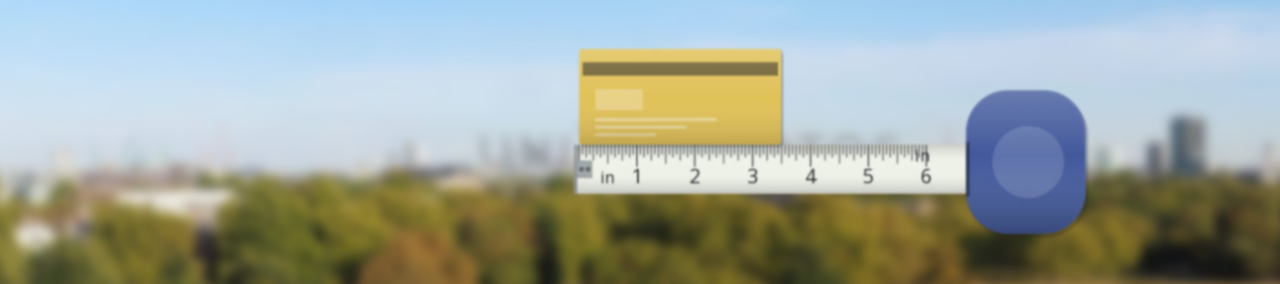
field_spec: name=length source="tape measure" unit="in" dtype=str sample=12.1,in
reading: 3.5,in
